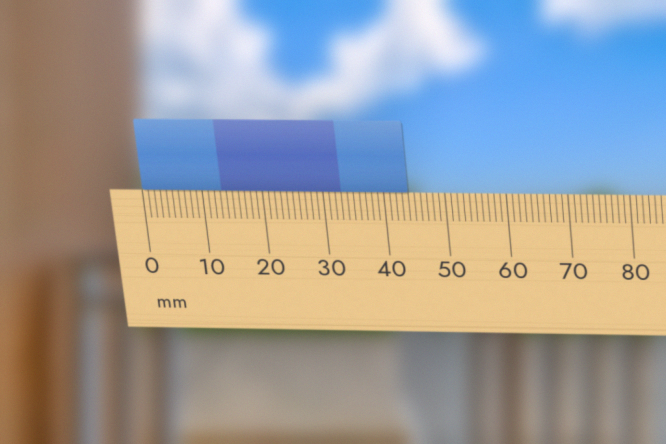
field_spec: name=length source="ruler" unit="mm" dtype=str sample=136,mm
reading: 44,mm
